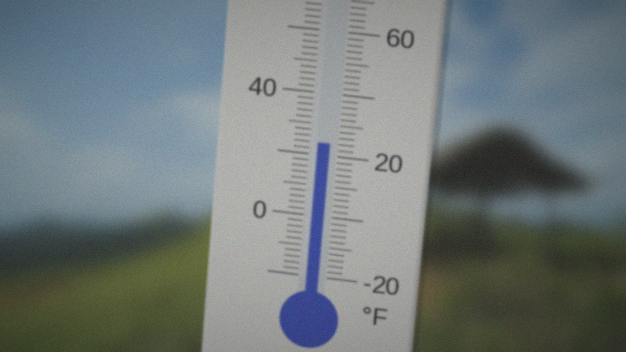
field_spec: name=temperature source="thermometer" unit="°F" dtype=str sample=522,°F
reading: 24,°F
